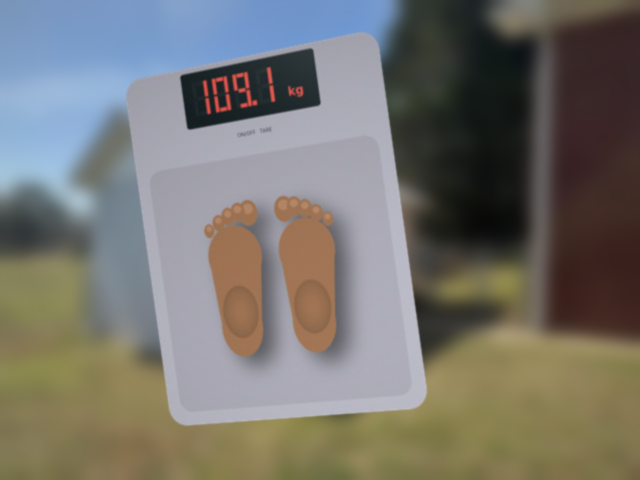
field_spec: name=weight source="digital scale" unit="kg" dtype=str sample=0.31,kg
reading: 109.1,kg
